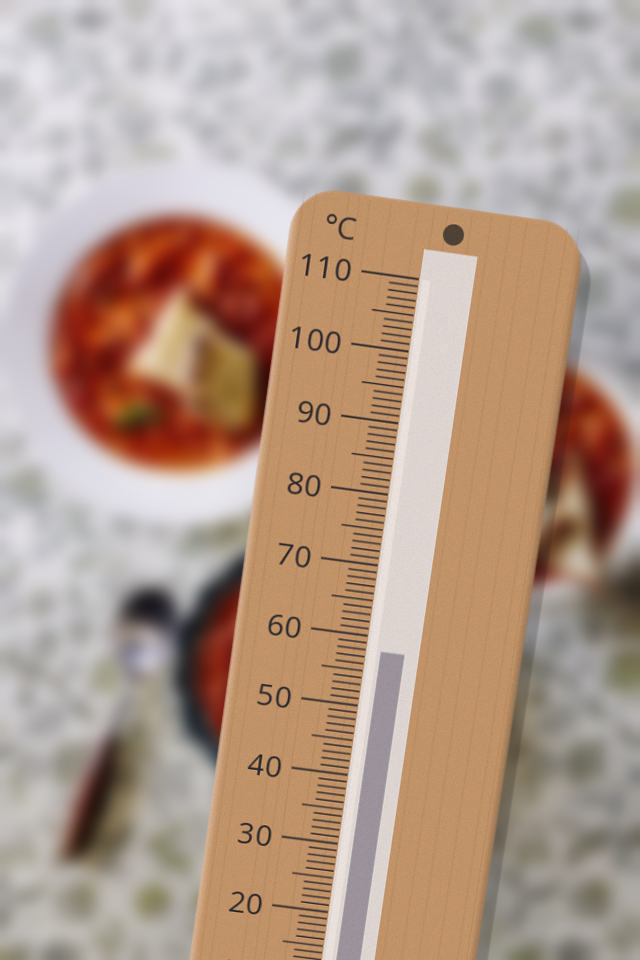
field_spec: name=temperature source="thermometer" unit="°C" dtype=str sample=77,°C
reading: 58,°C
